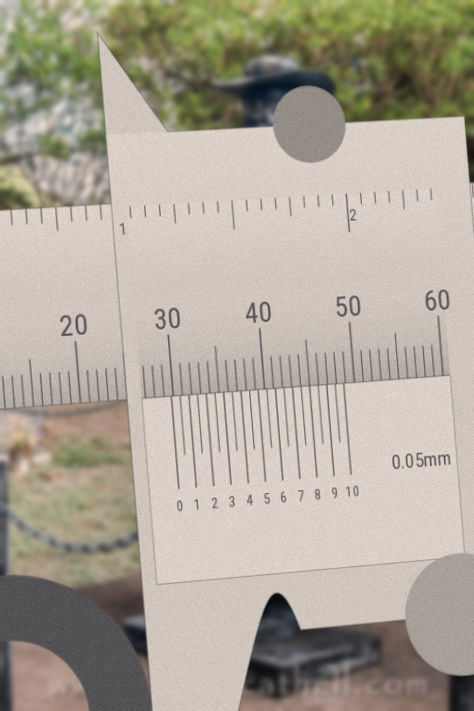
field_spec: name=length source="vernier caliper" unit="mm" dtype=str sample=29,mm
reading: 29.8,mm
